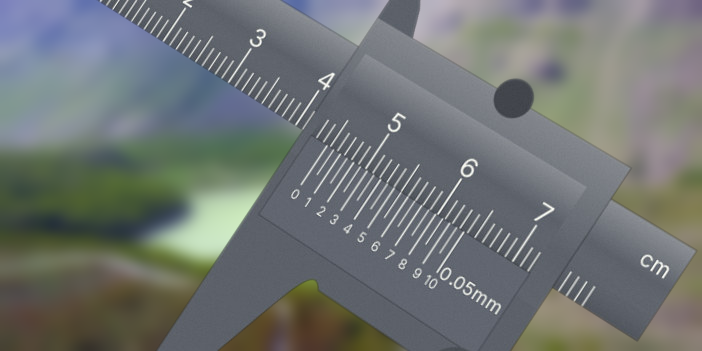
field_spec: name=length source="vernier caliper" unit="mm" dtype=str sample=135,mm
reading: 44.6,mm
